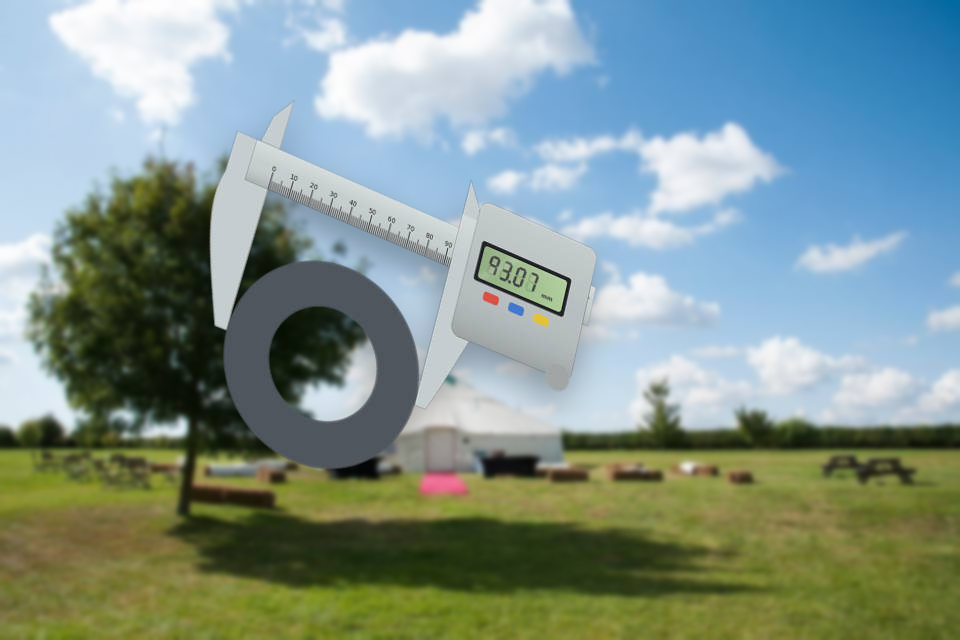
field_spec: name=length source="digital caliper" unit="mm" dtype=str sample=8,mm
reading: 93.07,mm
